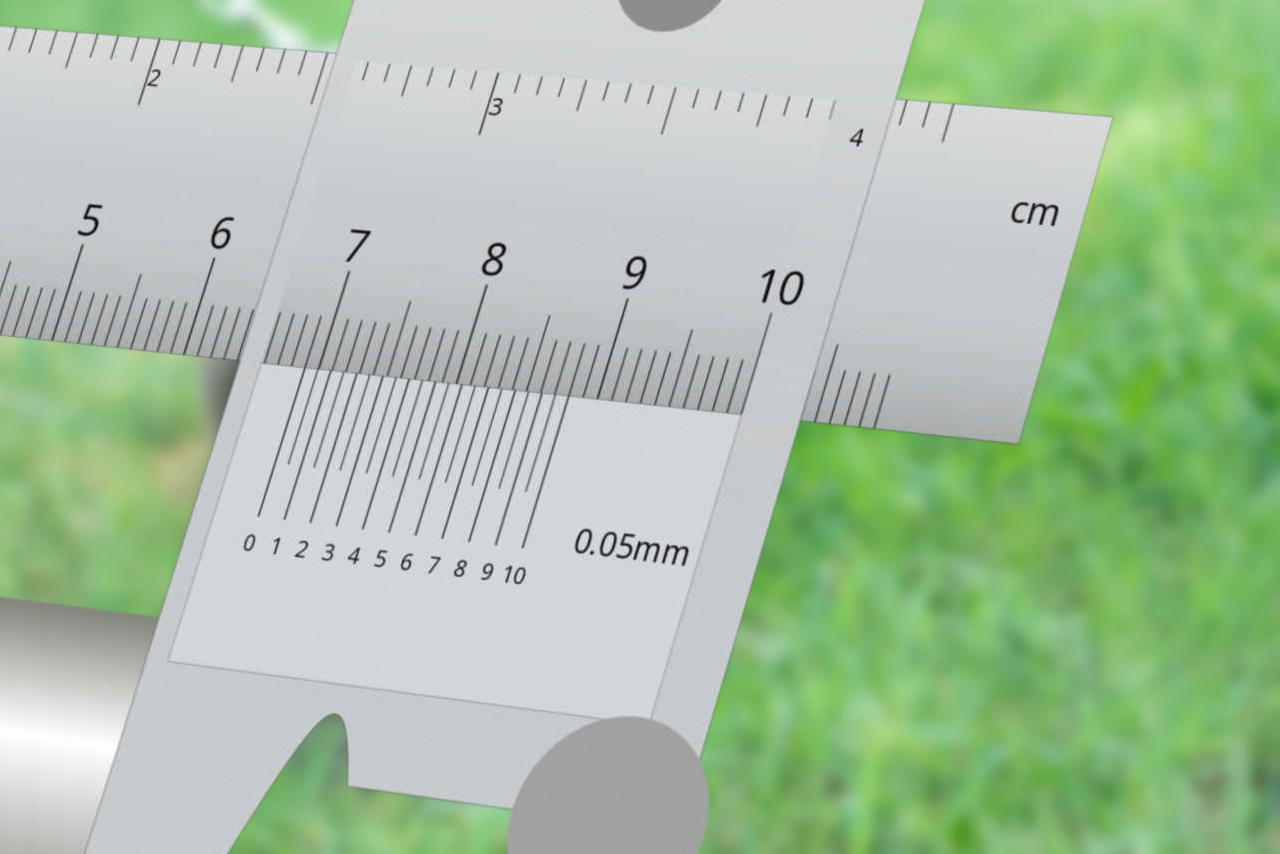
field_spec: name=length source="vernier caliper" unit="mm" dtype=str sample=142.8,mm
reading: 69.0,mm
